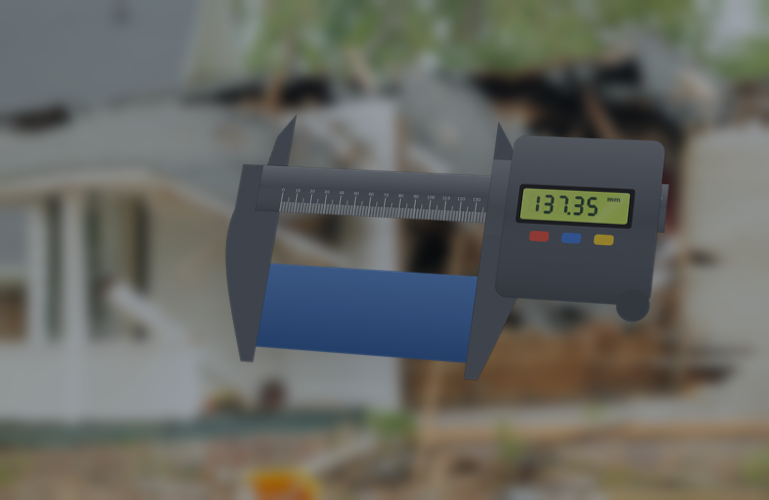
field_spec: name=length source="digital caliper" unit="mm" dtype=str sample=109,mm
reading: 137.35,mm
